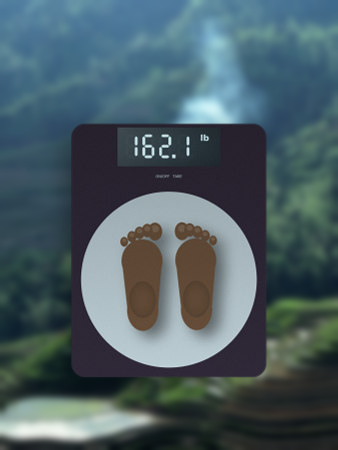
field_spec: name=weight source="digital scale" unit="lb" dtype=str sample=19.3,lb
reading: 162.1,lb
